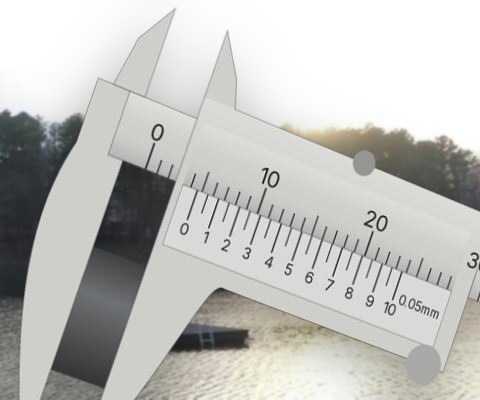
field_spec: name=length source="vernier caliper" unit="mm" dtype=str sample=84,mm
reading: 4.6,mm
